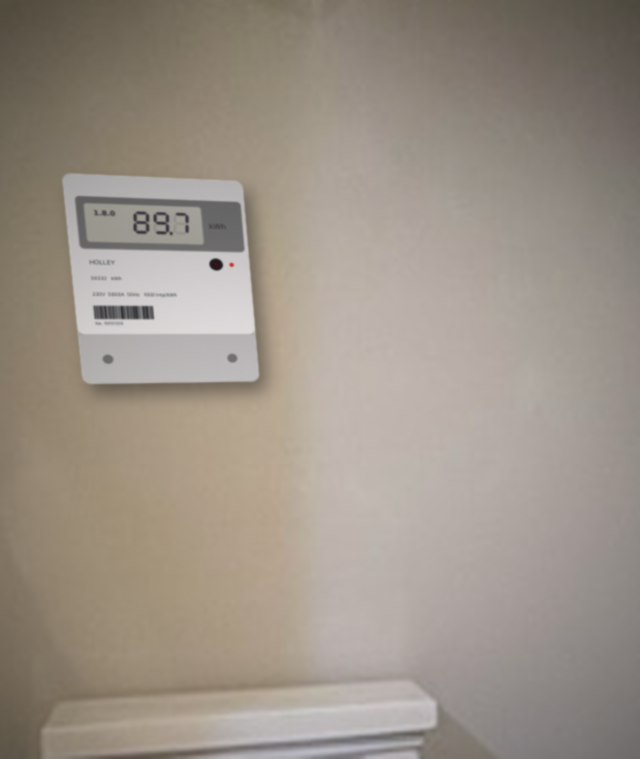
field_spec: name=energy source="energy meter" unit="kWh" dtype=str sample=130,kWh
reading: 89.7,kWh
